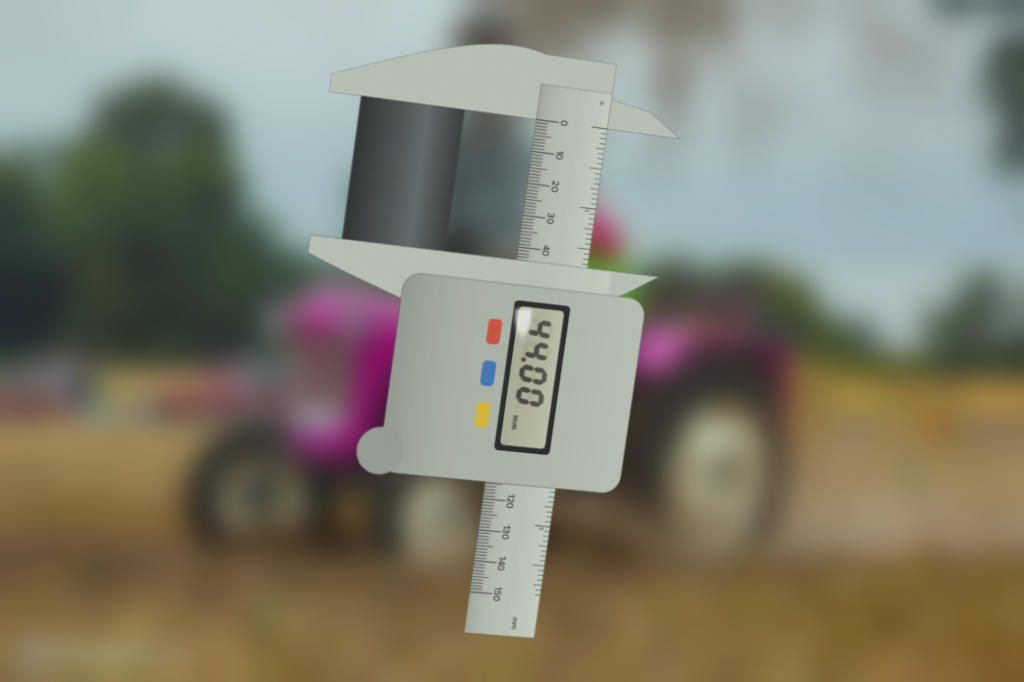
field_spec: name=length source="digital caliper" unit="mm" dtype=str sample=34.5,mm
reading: 44.00,mm
